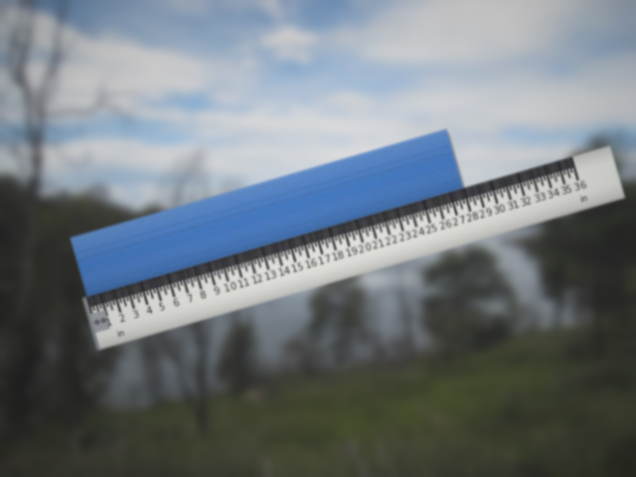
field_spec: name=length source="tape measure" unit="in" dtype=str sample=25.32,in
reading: 28,in
